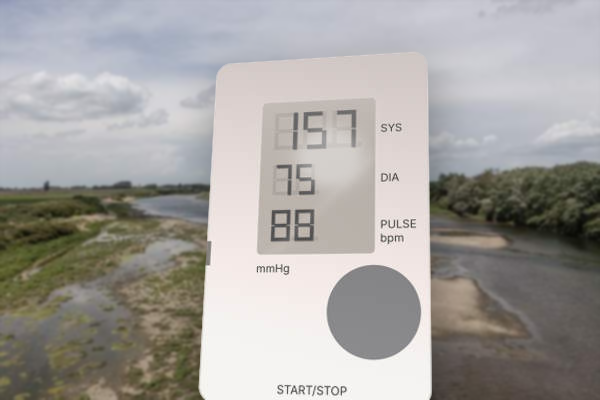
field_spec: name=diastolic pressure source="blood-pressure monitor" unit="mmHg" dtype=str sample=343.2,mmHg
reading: 75,mmHg
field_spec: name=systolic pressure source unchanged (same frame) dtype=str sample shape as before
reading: 157,mmHg
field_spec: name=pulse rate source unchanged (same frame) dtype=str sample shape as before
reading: 88,bpm
